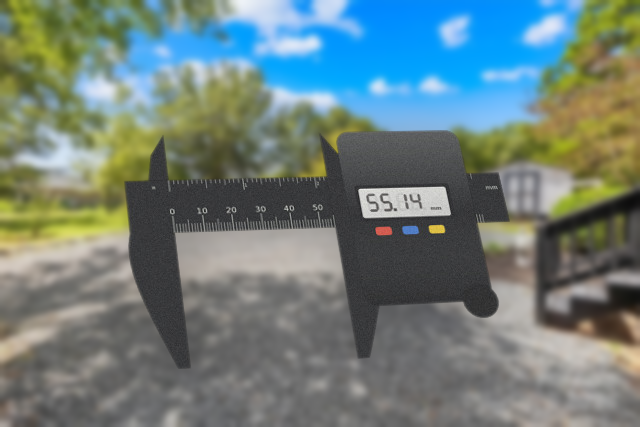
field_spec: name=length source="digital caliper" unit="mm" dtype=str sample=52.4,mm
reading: 55.14,mm
